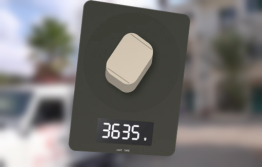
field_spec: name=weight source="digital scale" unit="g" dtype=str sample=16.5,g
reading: 3635,g
